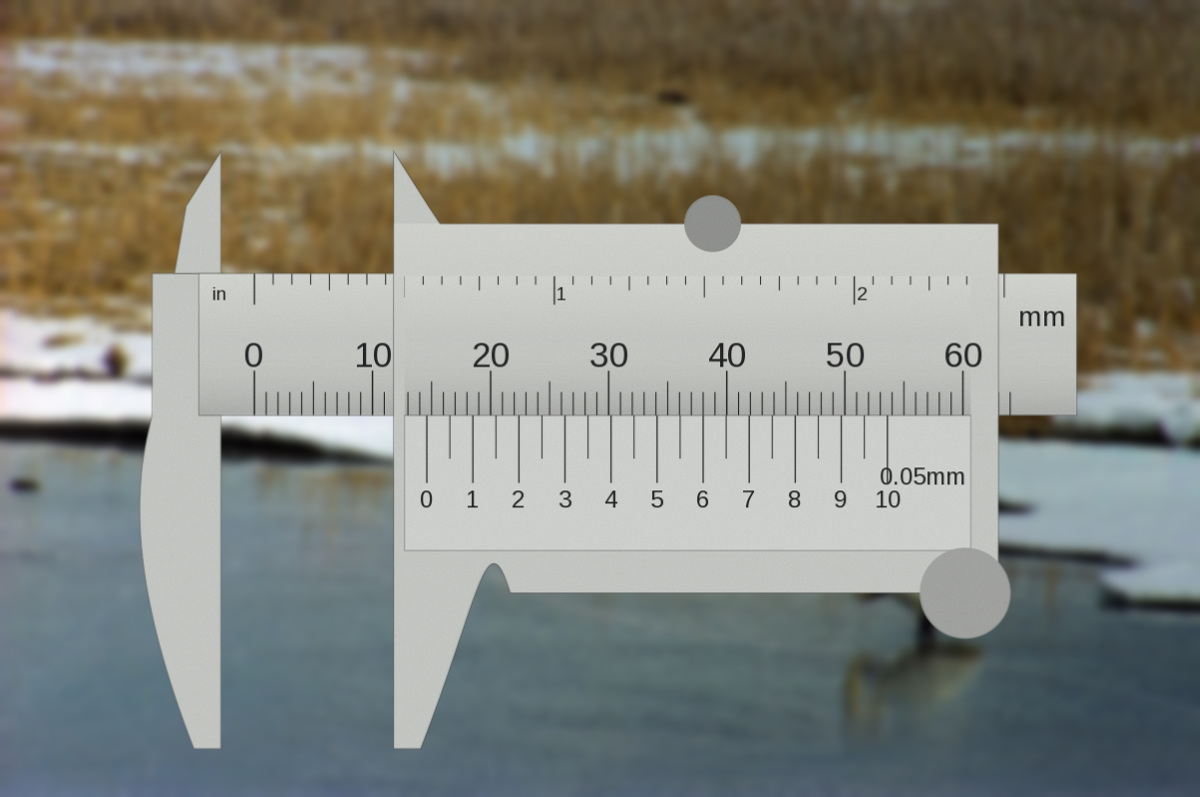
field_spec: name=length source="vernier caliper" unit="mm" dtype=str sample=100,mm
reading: 14.6,mm
